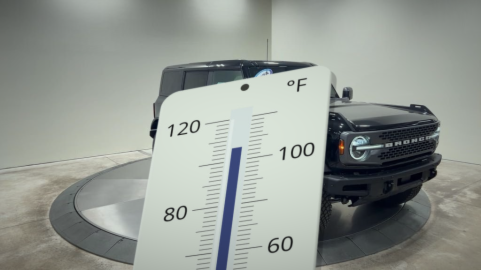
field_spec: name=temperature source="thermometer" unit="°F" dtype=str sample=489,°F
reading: 106,°F
